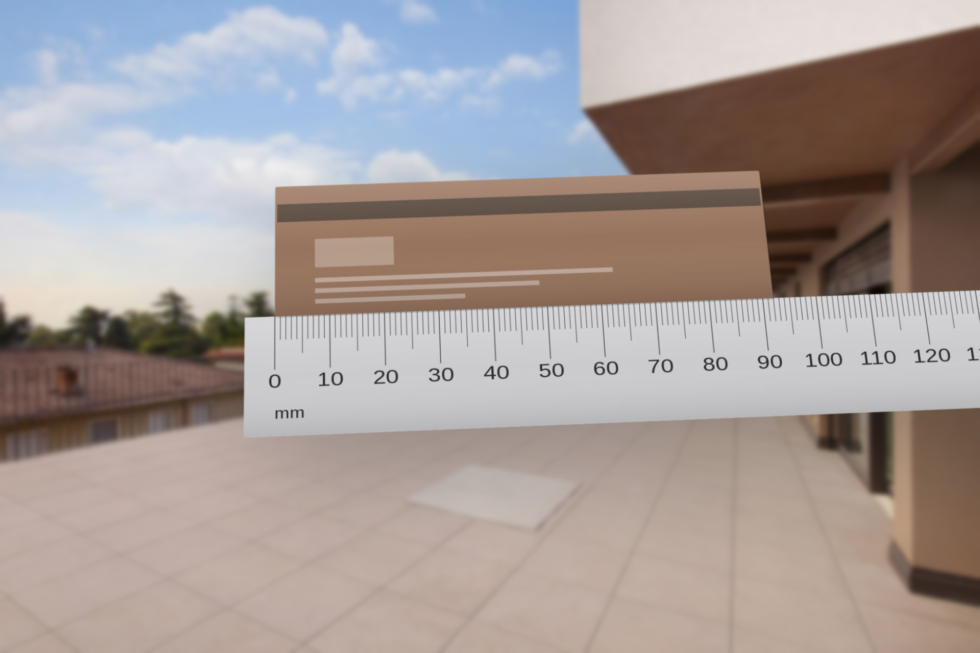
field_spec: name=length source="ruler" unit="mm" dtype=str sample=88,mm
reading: 92,mm
